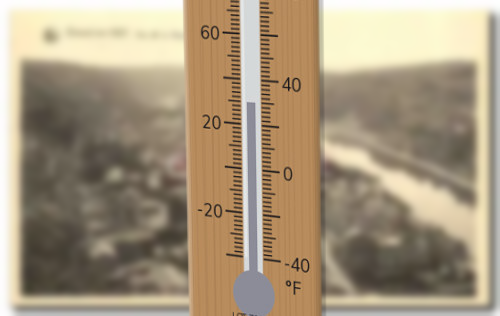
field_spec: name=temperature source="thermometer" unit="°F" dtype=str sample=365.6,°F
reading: 30,°F
